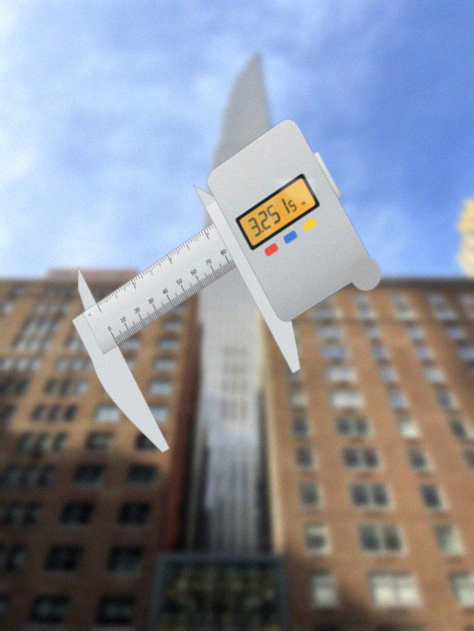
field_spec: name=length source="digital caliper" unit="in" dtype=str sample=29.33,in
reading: 3.2515,in
